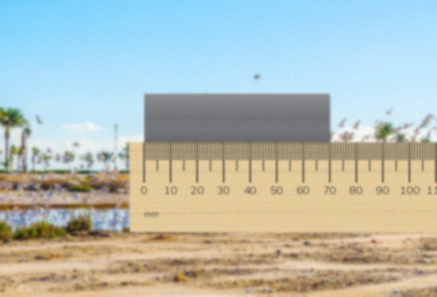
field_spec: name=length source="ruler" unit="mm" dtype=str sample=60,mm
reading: 70,mm
